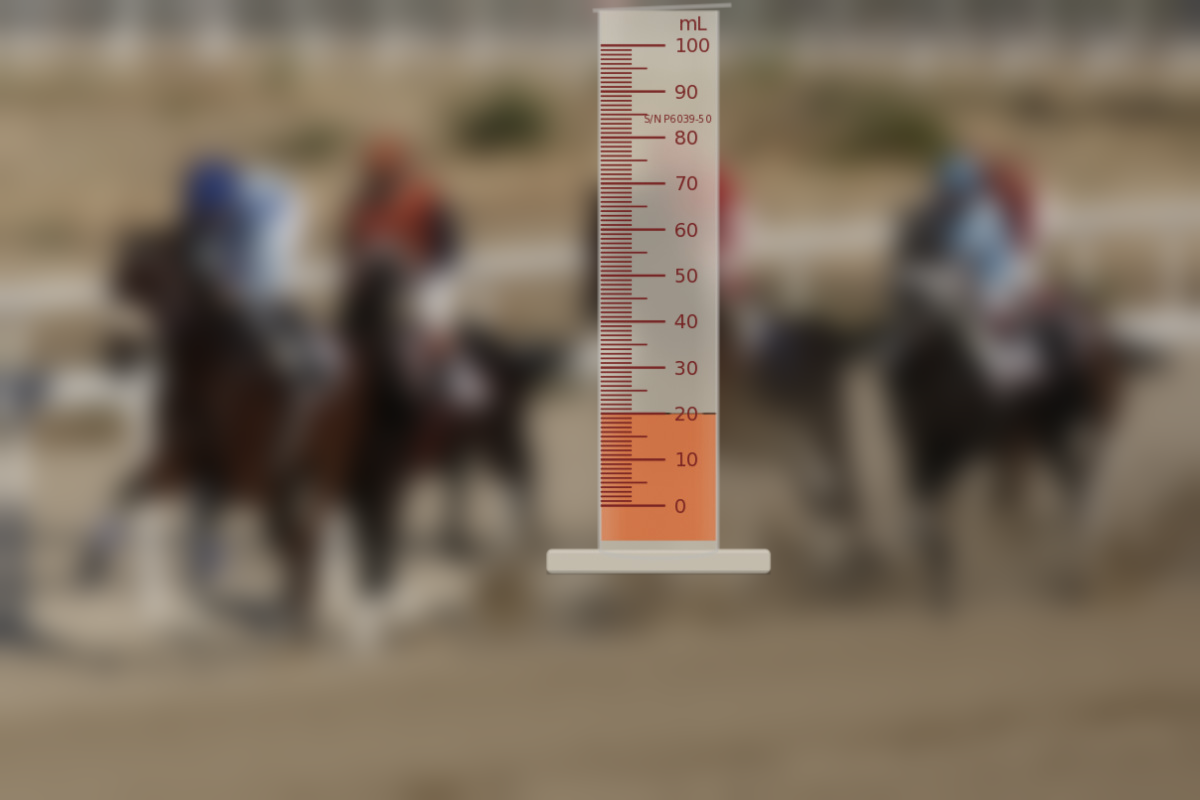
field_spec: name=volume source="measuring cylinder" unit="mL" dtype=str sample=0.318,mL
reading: 20,mL
